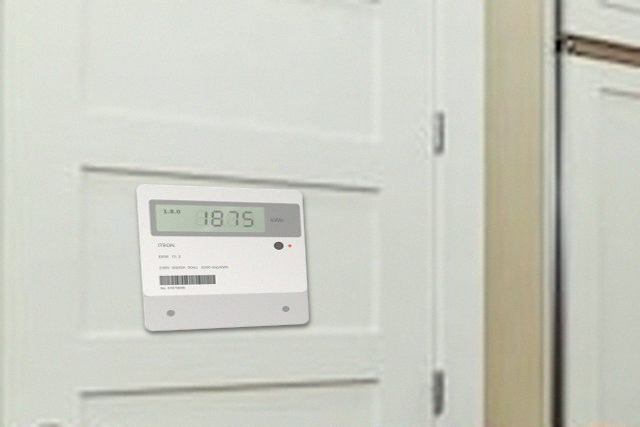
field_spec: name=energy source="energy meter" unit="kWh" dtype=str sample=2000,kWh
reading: 1875,kWh
